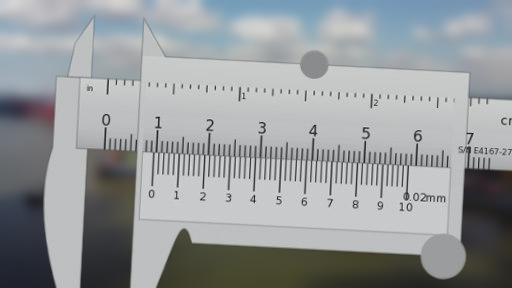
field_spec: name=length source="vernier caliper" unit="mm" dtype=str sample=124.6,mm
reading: 9.5,mm
